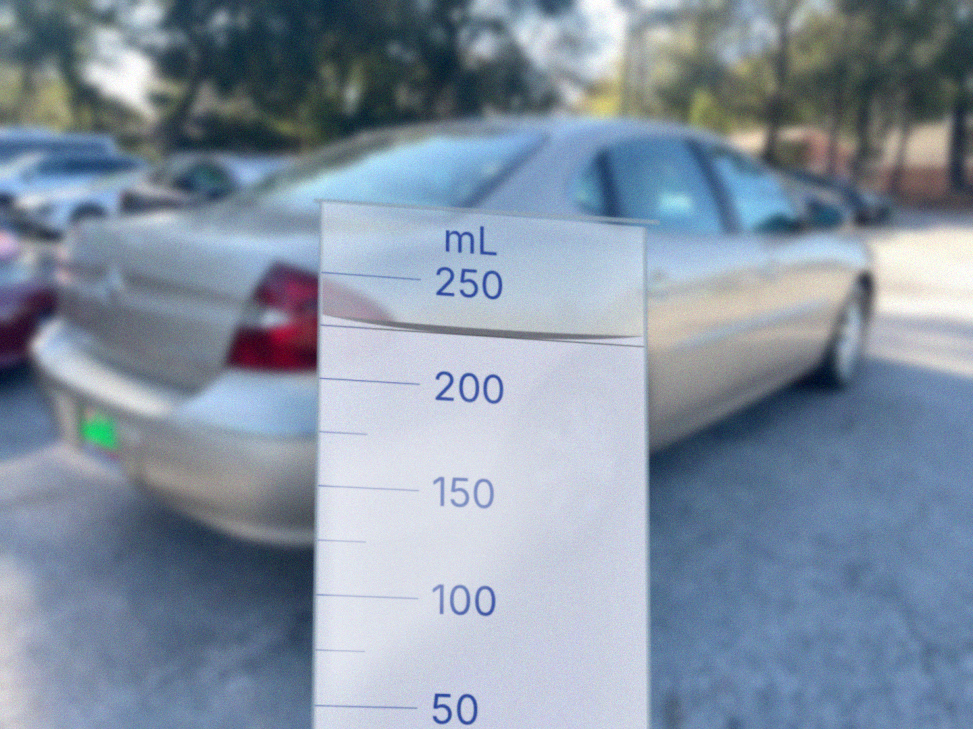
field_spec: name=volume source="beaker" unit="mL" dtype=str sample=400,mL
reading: 225,mL
